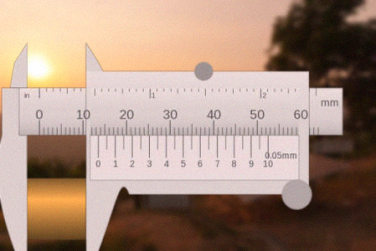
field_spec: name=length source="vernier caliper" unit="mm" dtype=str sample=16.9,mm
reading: 13.5,mm
